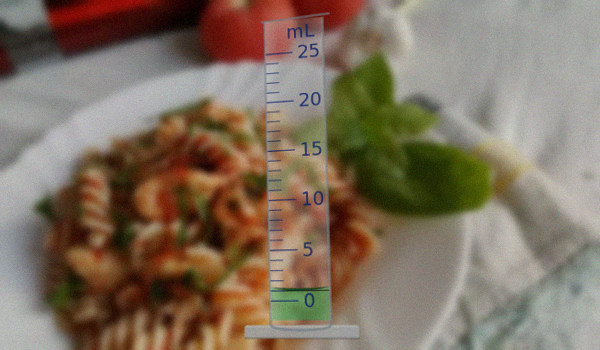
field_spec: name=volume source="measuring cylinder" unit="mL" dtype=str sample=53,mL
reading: 1,mL
